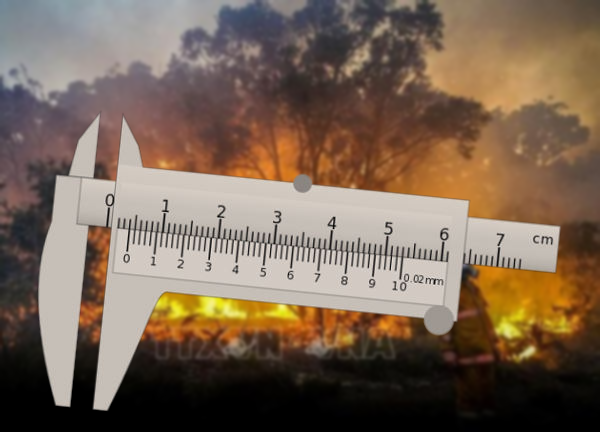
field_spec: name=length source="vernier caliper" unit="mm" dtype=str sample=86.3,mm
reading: 4.0,mm
